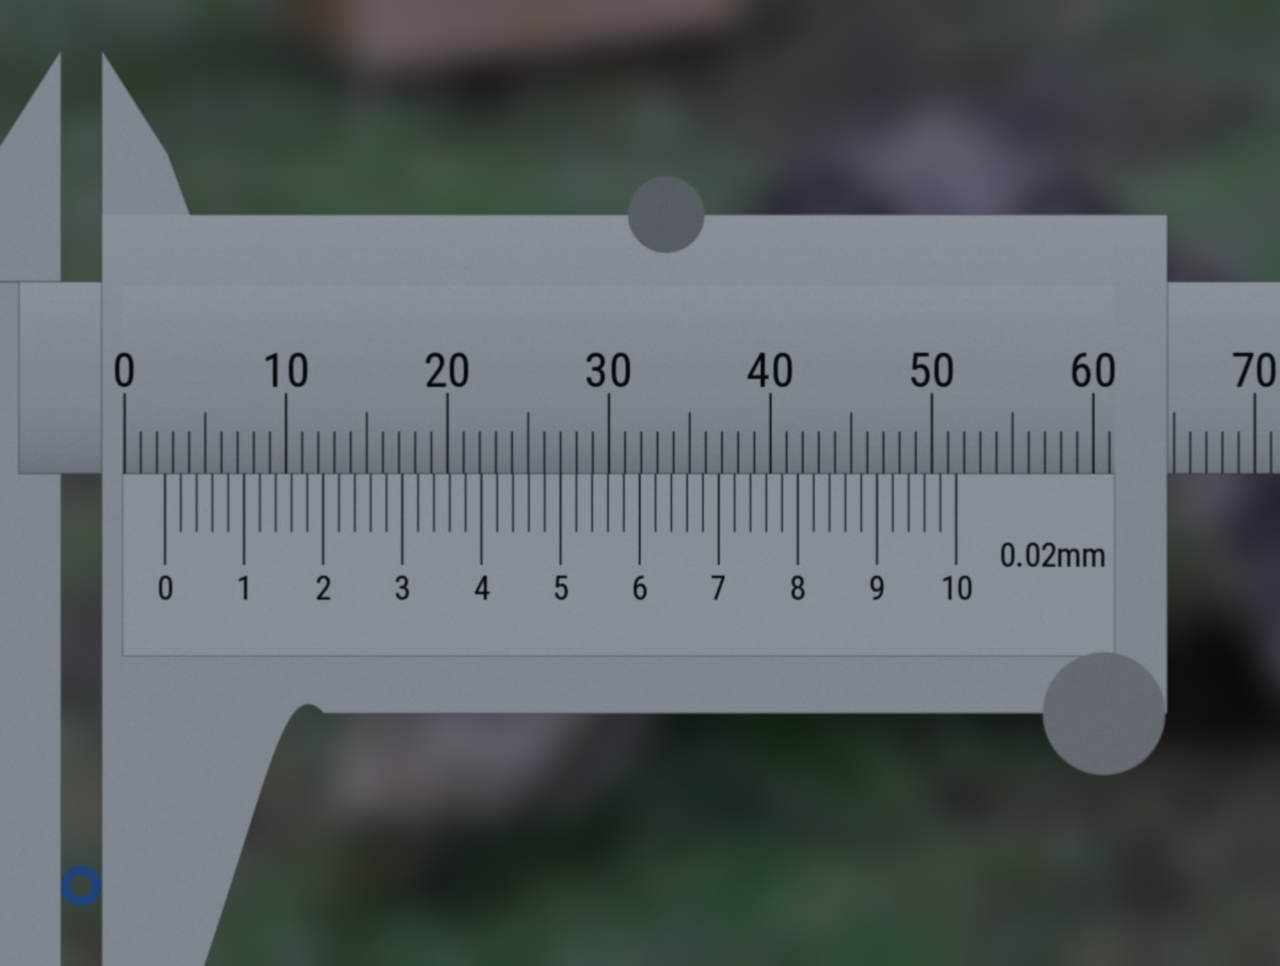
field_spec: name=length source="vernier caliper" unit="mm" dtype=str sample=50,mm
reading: 2.5,mm
